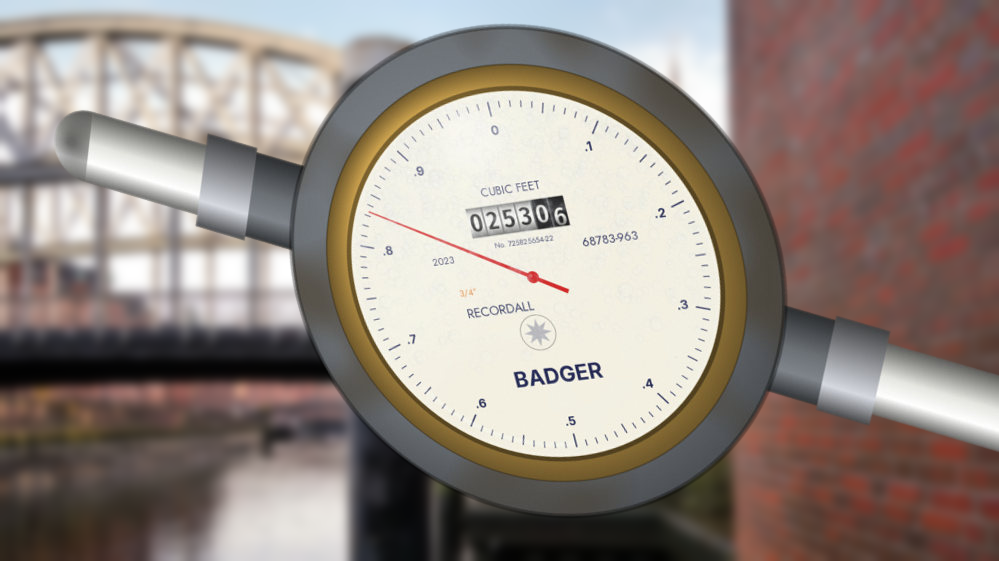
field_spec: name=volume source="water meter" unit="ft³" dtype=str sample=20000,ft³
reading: 25305.83,ft³
